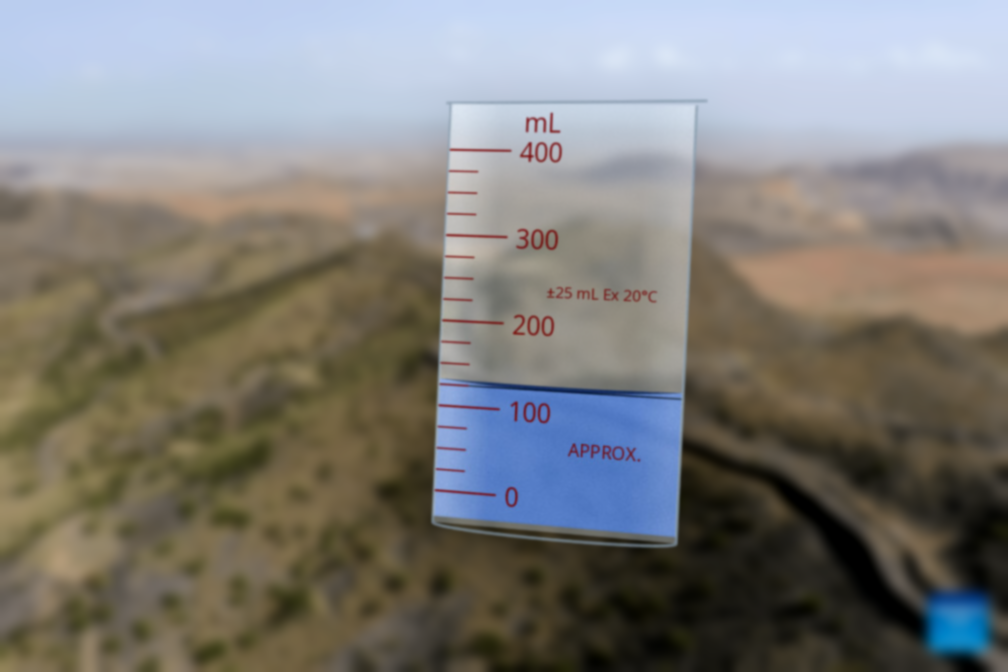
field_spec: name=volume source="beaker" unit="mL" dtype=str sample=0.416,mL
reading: 125,mL
